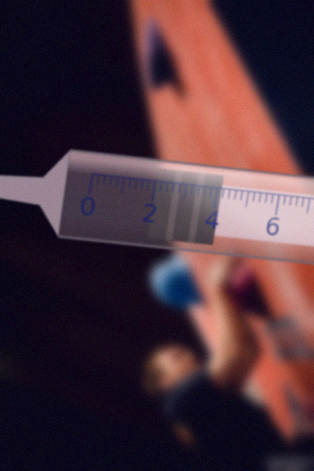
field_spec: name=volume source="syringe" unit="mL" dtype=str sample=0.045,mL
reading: 2,mL
